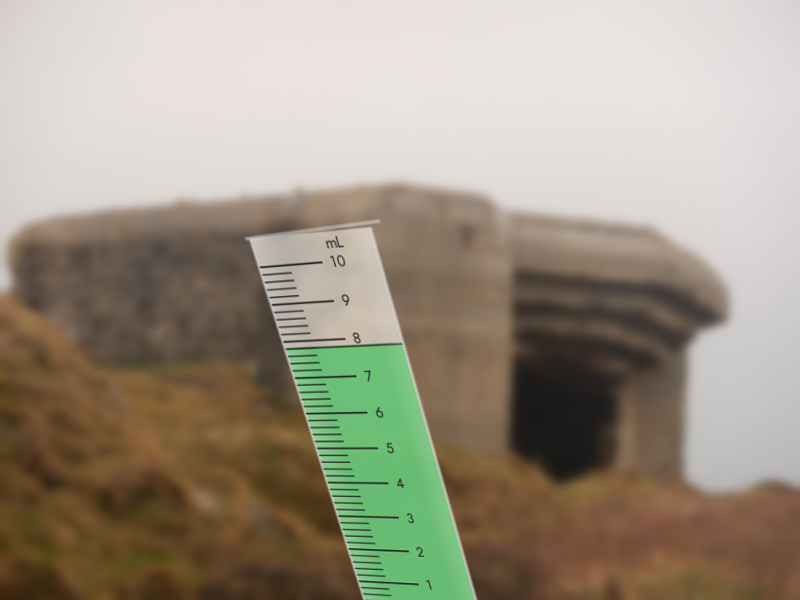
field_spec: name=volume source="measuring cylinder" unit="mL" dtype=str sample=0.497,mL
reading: 7.8,mL
